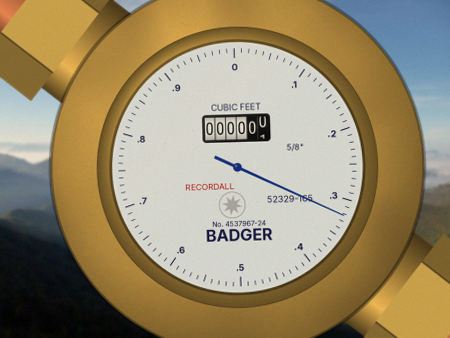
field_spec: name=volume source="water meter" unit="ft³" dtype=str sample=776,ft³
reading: 0.32,ft³
